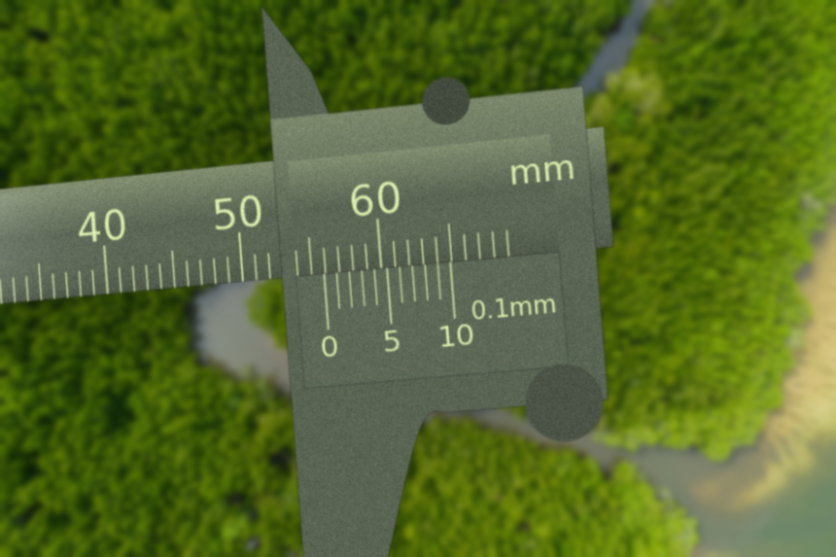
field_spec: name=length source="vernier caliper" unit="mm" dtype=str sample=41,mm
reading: 55.9,mm
